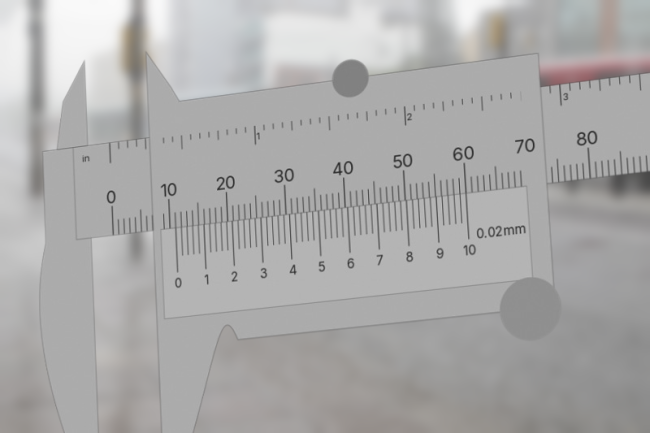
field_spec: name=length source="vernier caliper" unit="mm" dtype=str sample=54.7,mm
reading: 11.0,mm
